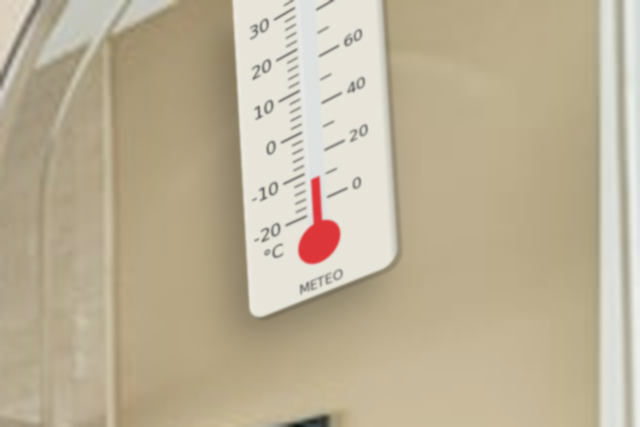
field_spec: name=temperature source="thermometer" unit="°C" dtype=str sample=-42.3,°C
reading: -12,°C
